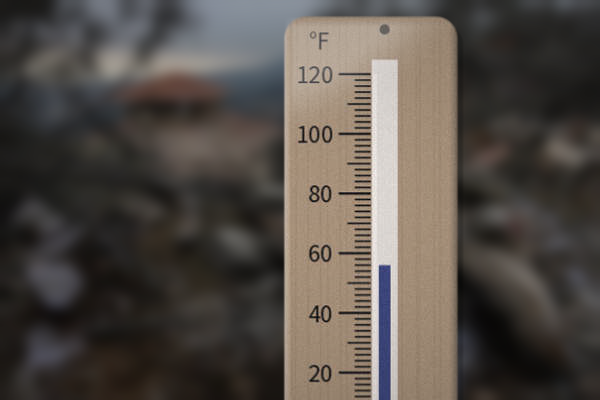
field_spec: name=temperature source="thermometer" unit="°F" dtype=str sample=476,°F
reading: 56,°F
